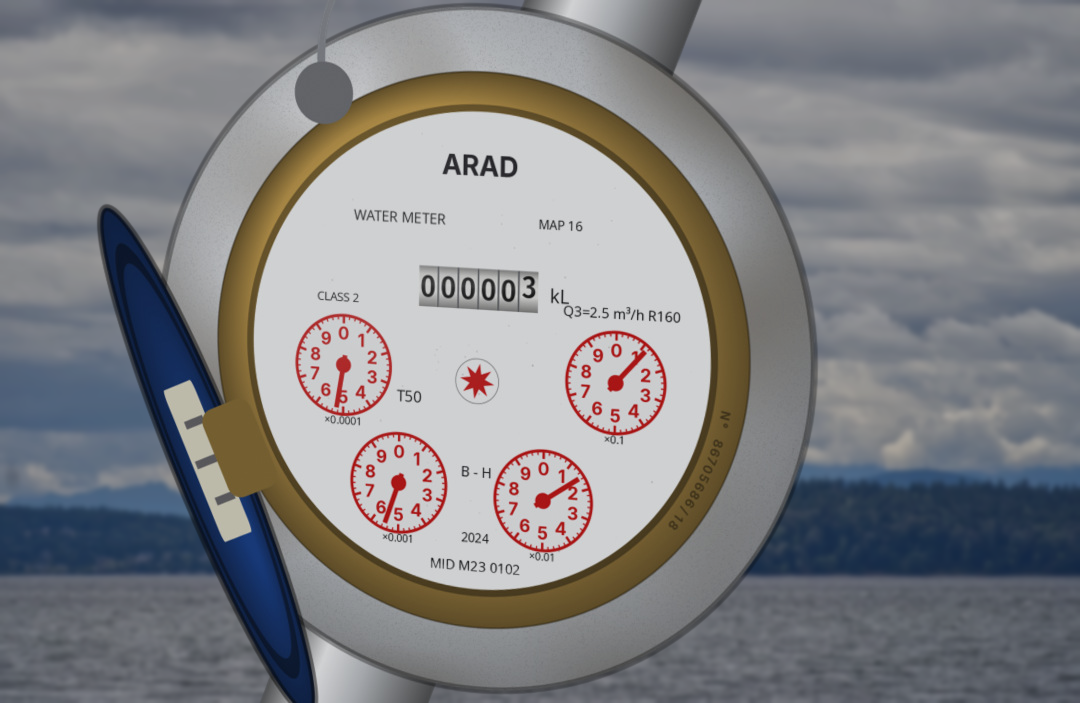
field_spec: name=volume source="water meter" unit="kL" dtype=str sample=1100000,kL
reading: 3.1155,kL
